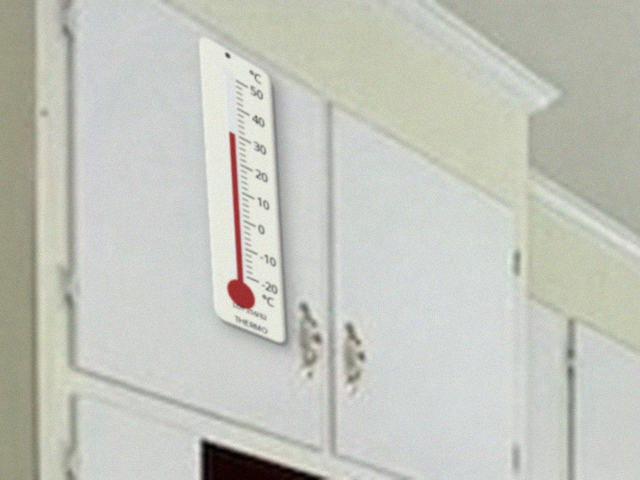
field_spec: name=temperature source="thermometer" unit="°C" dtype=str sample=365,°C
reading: 30,°C
